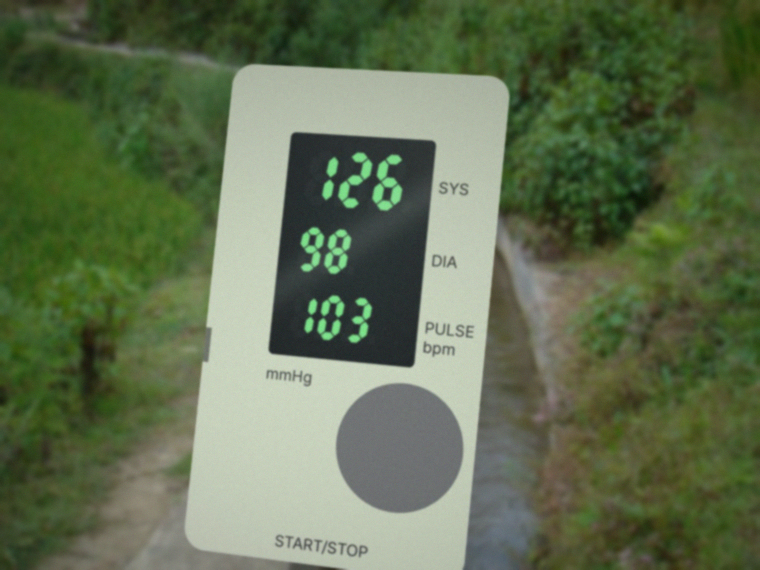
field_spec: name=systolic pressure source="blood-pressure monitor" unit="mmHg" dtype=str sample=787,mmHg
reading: 126,mmHg
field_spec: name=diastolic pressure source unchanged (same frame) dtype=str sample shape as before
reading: 98,mmHg
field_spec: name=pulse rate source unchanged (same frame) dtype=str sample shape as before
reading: 103,bpm
